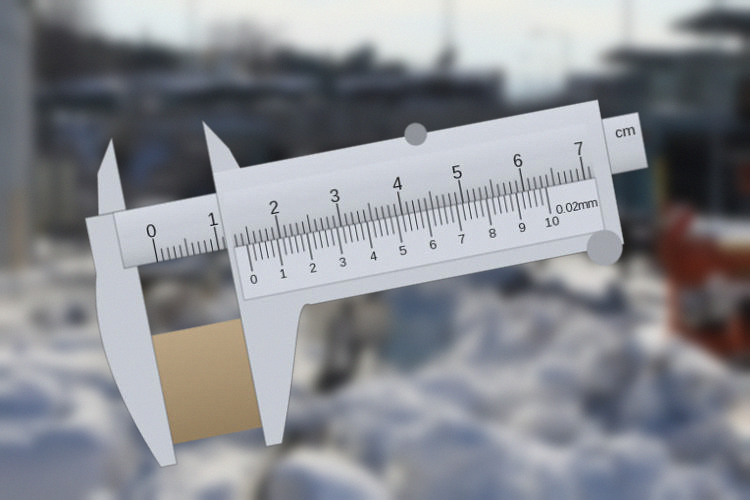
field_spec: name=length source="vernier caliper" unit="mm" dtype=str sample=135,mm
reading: 14.6,mm
